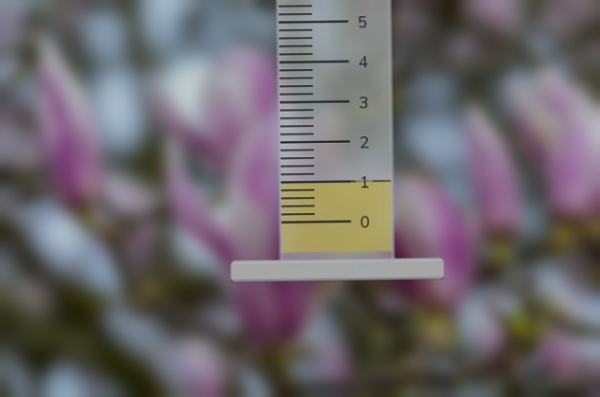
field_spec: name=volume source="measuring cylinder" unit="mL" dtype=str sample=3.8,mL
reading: 1,mL
